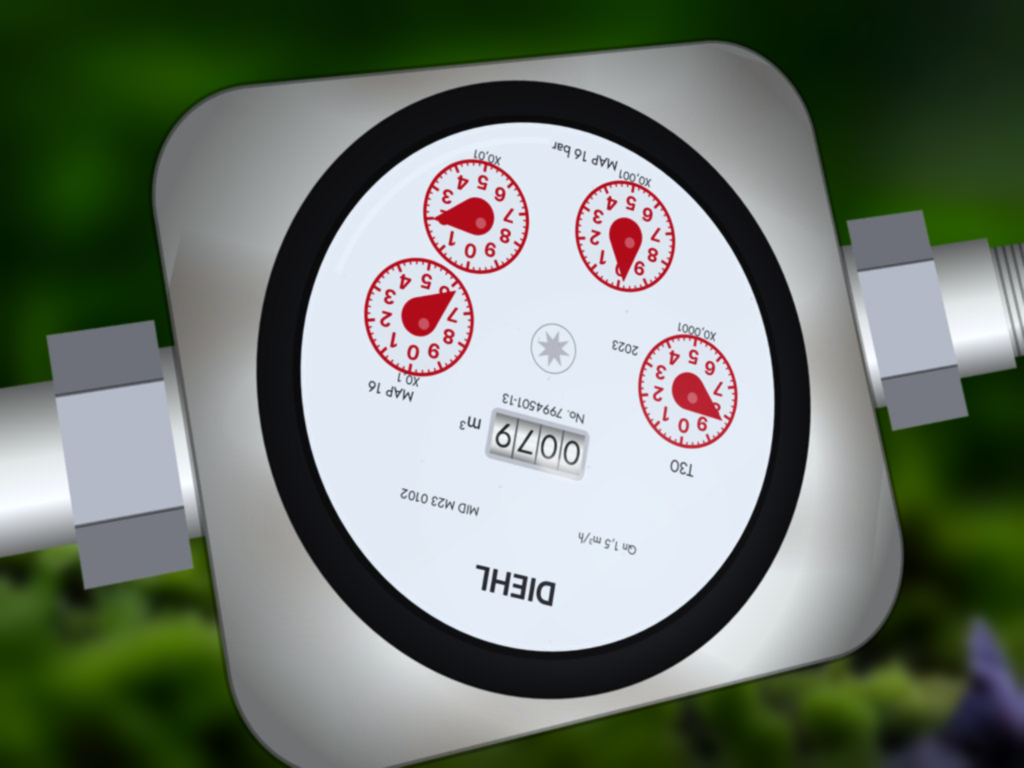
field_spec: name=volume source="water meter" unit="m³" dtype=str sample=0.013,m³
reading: 79.6198,m³
